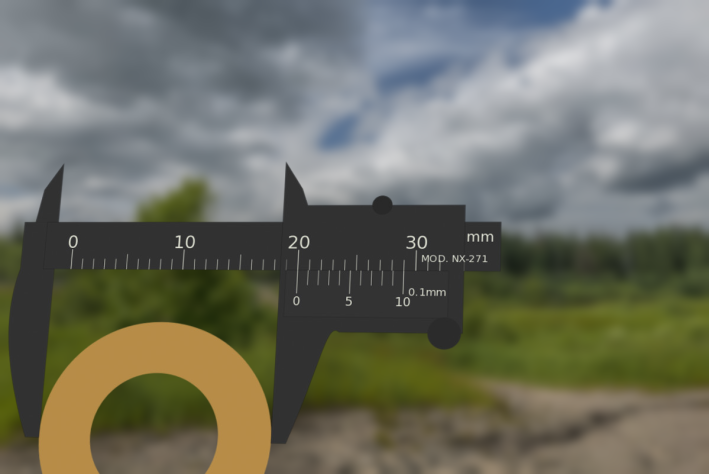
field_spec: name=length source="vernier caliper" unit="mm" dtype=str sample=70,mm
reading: 20.0,mm
